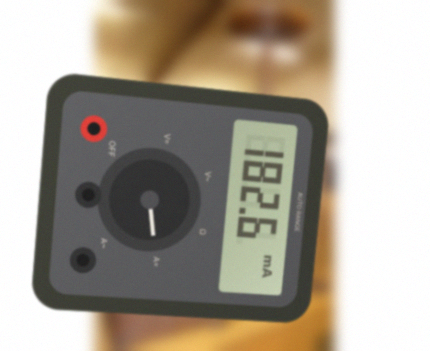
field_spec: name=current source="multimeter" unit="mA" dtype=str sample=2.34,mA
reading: 182.6,mA
